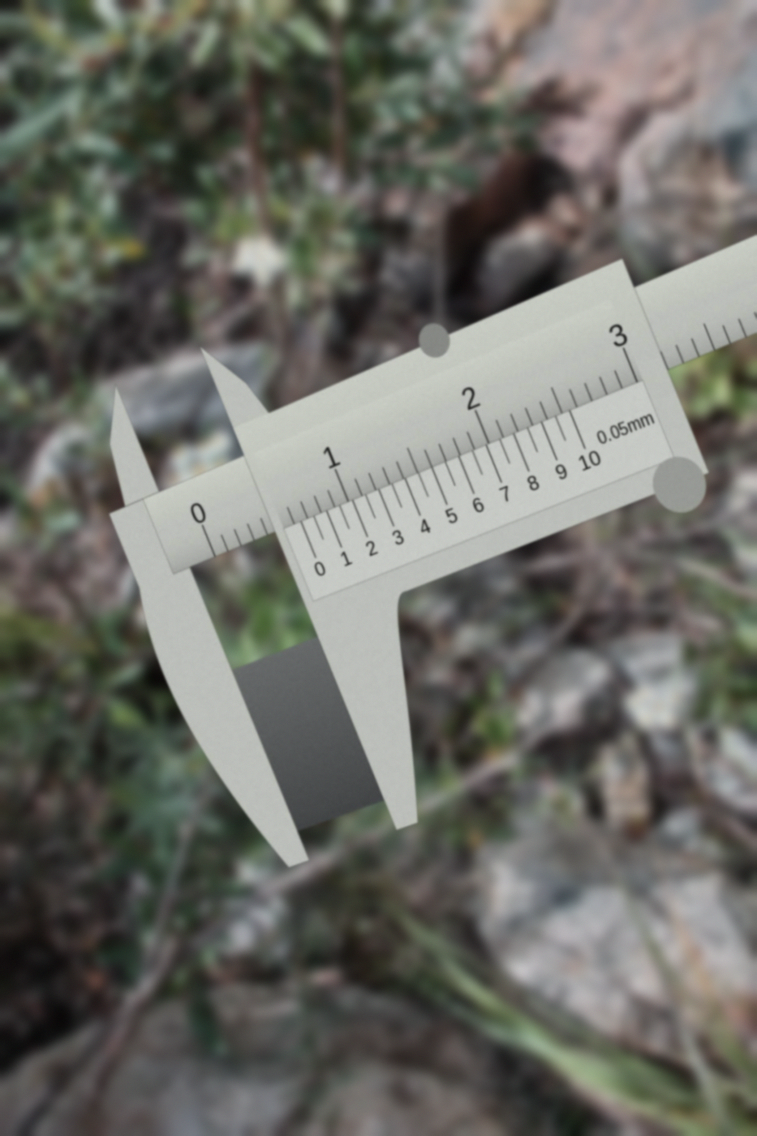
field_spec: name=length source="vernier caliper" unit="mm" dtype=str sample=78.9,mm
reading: 6.5,mm
